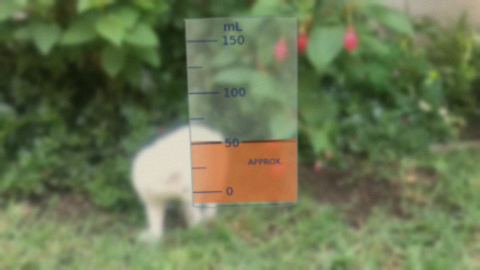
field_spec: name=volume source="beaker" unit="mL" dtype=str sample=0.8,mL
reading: 50,mL
